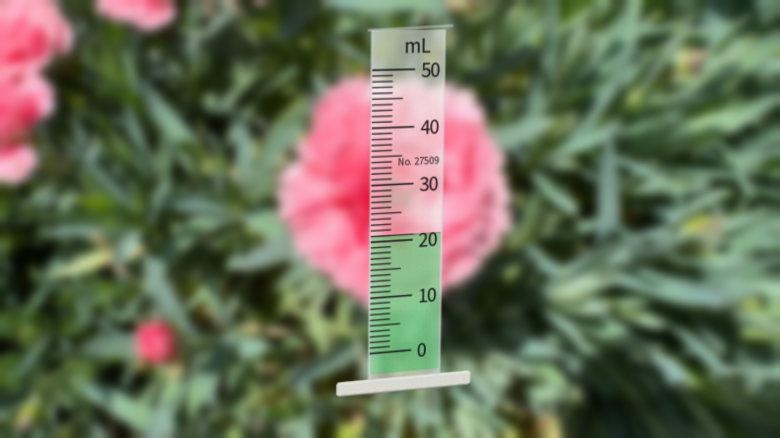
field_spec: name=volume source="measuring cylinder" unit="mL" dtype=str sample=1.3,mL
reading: 21,mL
